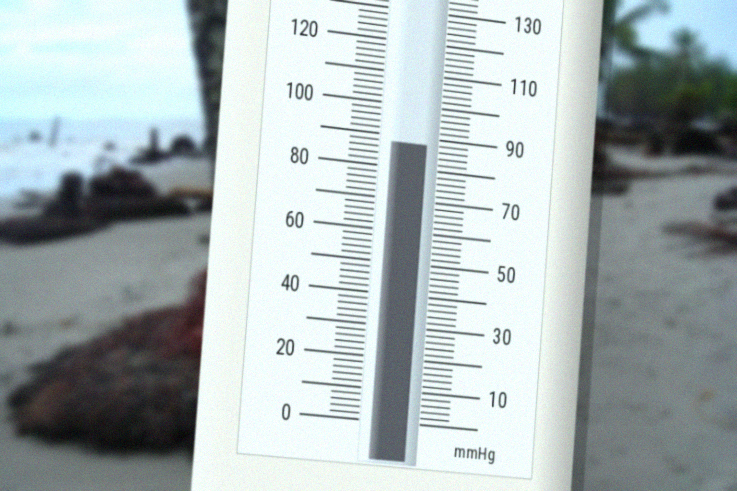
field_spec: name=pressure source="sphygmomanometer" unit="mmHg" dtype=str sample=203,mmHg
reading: 88,mmHg
